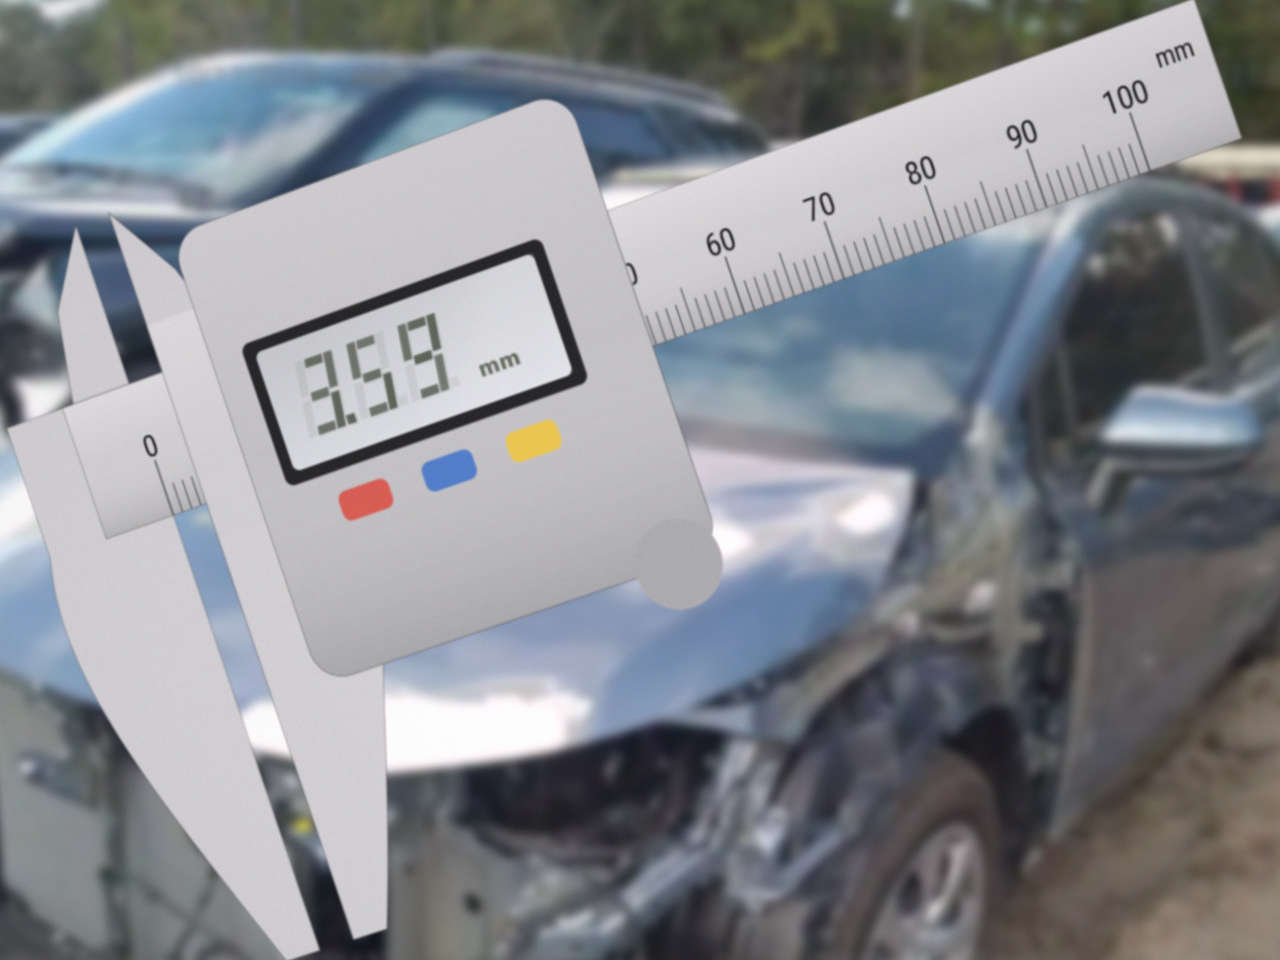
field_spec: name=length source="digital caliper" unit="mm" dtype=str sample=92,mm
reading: 3.59,mm
